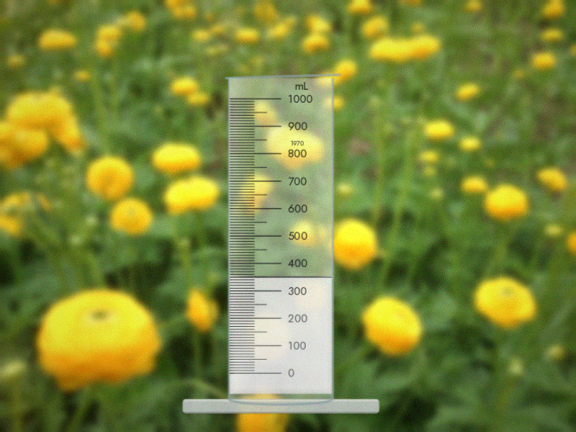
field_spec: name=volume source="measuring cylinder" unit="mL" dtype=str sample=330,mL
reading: 350,mL
